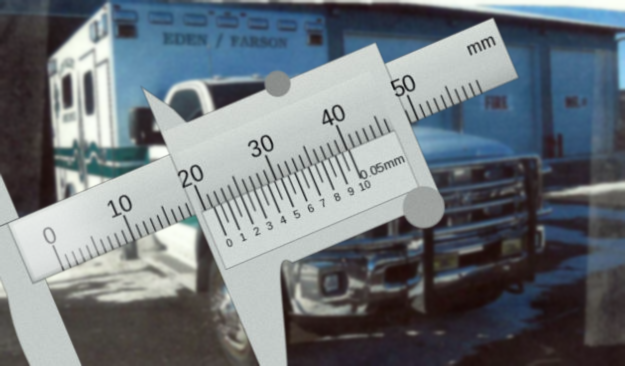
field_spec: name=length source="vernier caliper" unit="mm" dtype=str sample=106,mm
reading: 21.2,mm
